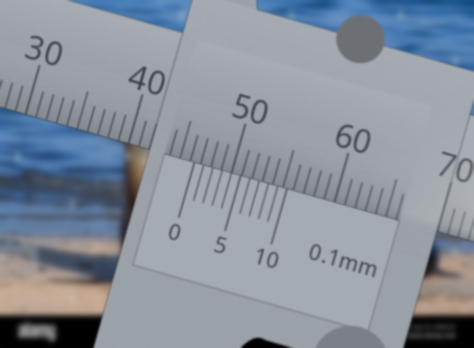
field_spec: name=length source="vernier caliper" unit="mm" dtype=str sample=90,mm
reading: 46.4,mm
